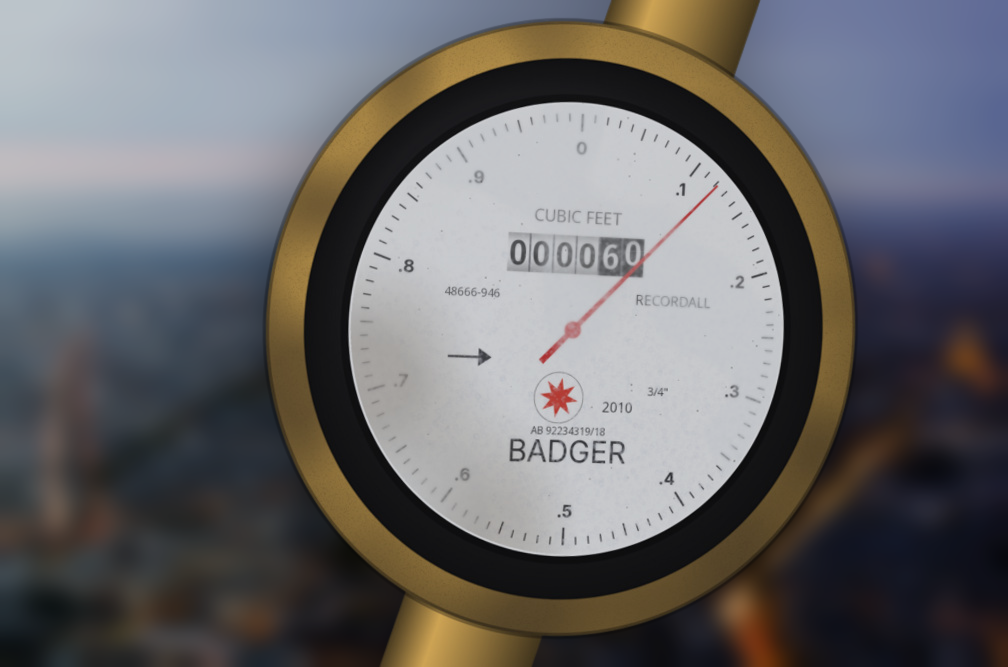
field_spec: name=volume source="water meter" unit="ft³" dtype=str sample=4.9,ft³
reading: 60.12,ft³
